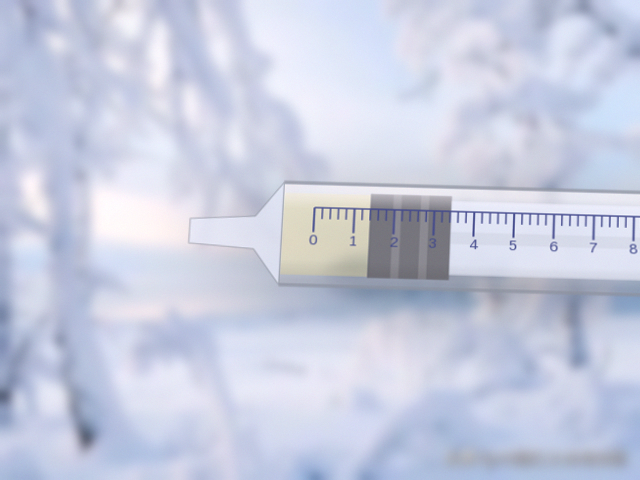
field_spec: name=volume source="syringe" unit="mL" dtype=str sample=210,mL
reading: 1.4,mL
